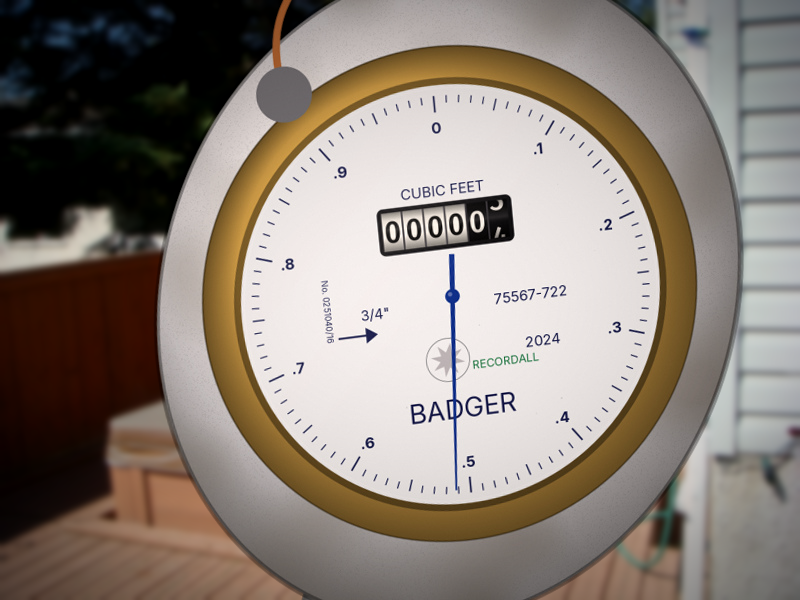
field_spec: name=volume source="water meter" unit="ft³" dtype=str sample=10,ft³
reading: 3.51,ft³
